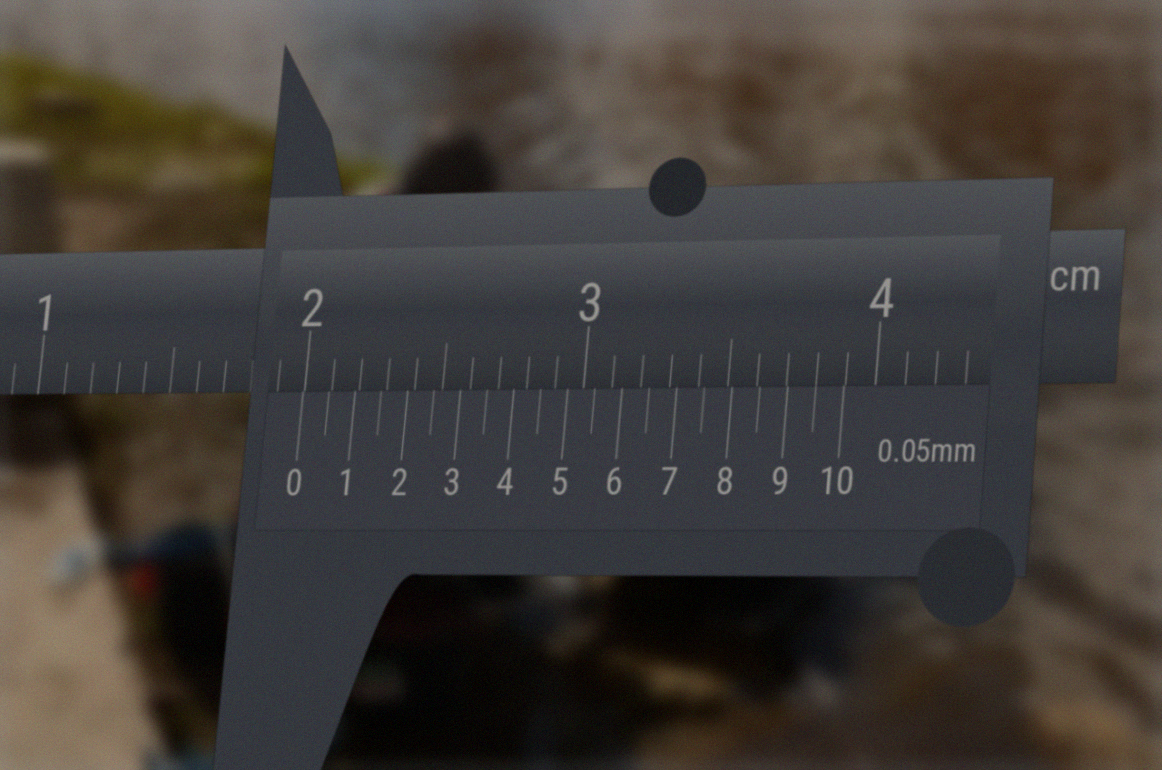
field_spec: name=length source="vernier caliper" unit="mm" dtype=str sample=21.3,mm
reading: 19.95,mm
